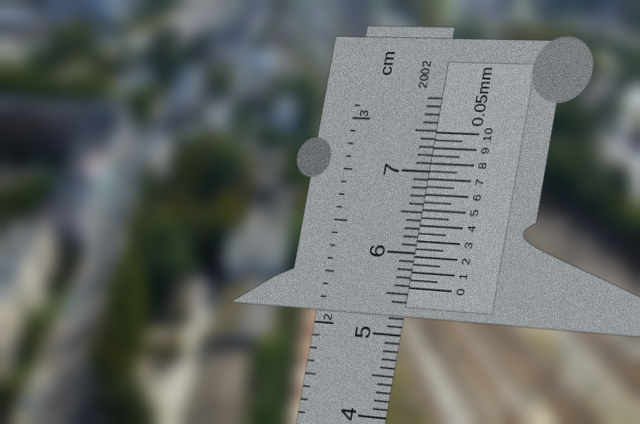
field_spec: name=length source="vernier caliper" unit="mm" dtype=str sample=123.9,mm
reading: 55.8,mm
